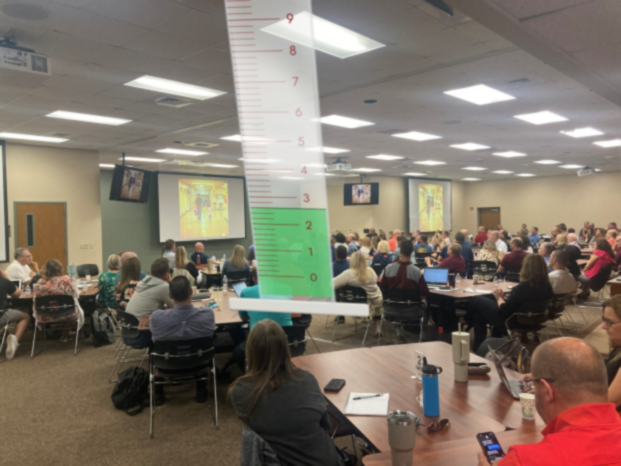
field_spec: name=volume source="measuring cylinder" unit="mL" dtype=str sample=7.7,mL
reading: 2.6,mL
